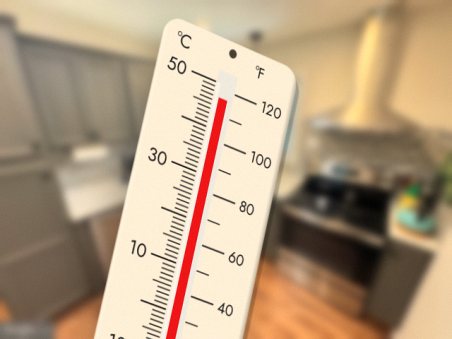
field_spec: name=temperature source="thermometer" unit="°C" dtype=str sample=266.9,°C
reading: 47,°C
